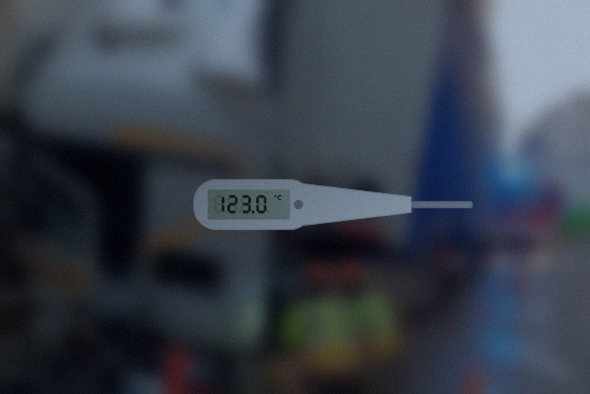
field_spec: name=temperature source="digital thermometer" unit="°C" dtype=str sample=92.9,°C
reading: 123.0,°C
